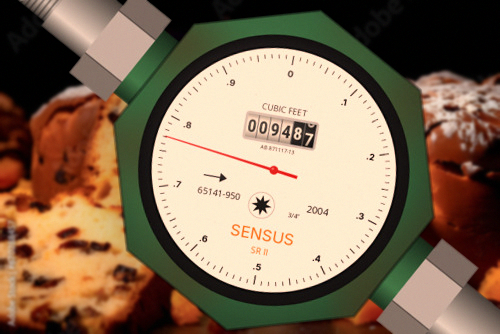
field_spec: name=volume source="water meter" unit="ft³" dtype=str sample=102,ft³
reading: 9486.77,ft³
